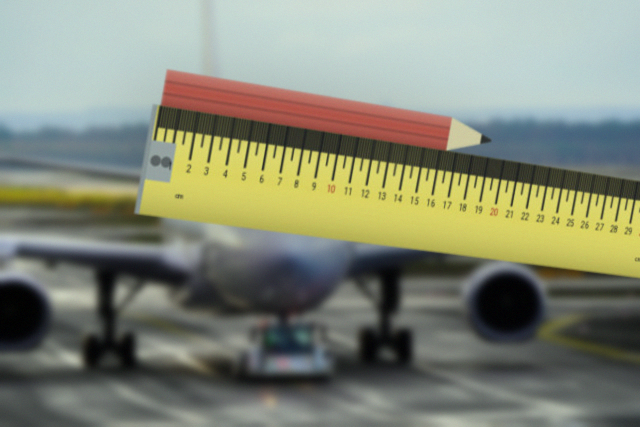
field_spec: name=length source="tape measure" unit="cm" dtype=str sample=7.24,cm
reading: 19,cm
